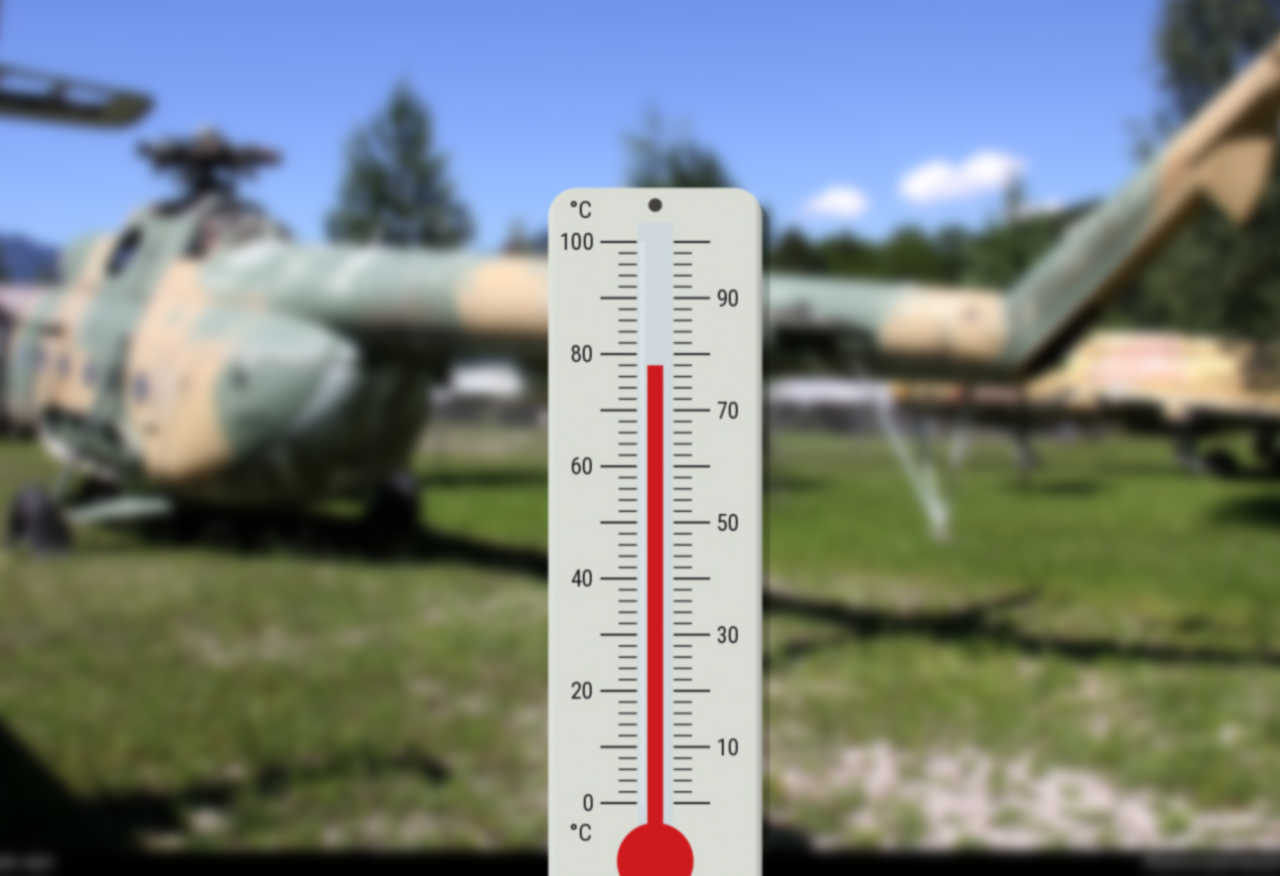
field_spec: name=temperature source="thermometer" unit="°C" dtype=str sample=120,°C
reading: 78,°C
